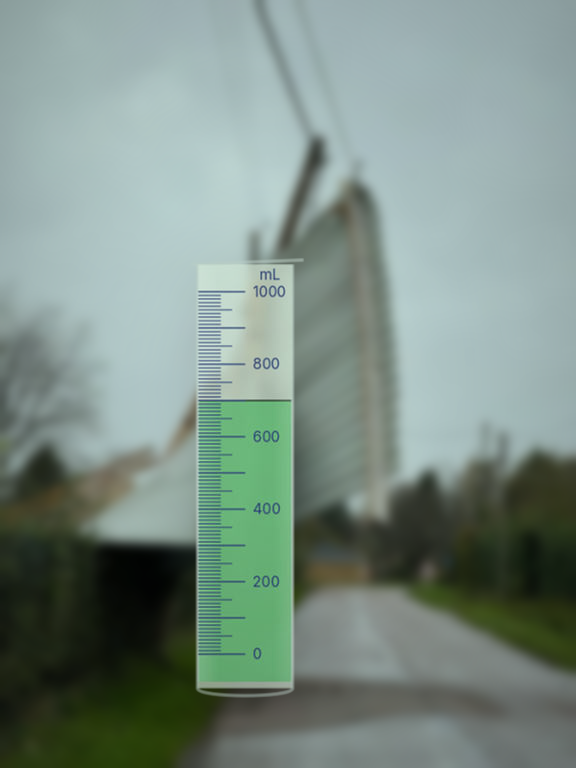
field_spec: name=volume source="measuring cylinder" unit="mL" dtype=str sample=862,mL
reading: 700,mL
